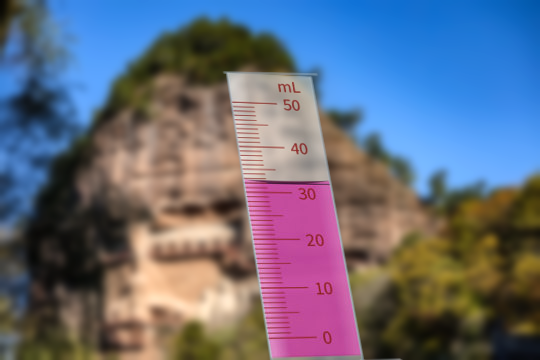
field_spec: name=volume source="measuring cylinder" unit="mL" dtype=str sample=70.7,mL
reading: 32,mL
